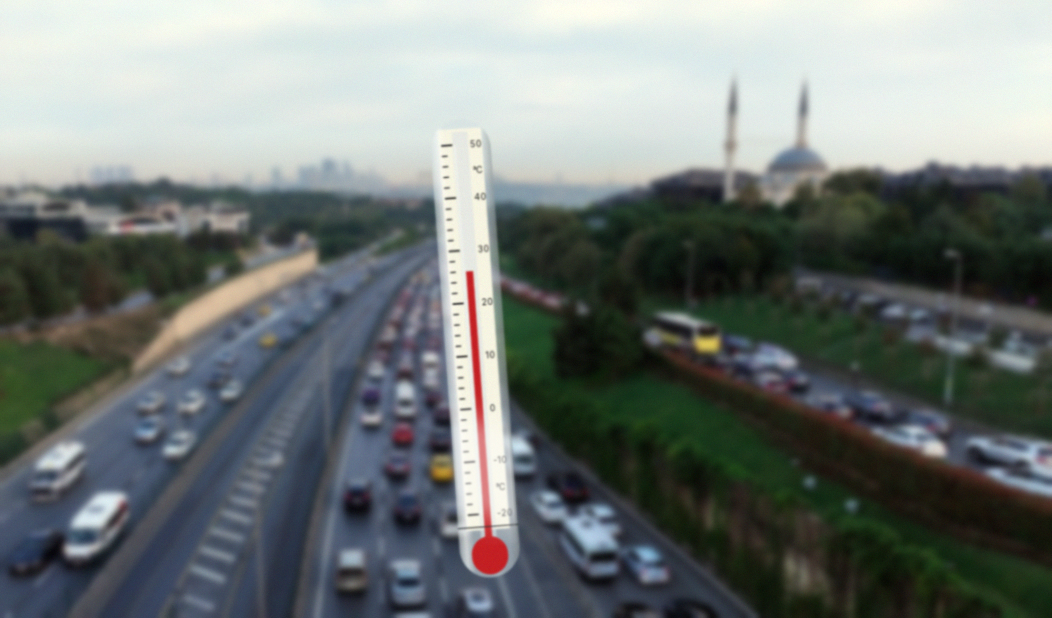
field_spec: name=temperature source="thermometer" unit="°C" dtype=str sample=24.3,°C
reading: 26,°C
